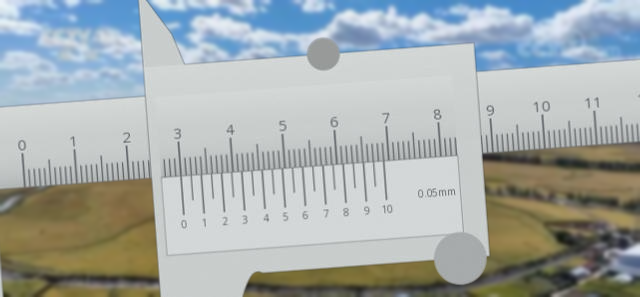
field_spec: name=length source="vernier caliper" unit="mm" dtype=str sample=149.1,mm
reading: 30.0,mm
